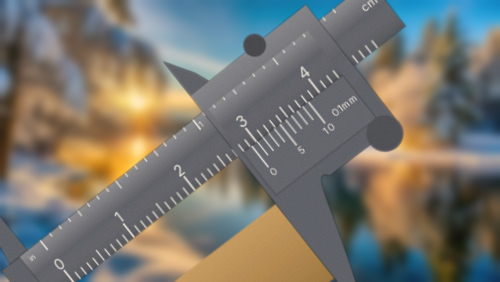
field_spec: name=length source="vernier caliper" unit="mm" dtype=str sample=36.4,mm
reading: 29.2,mm
